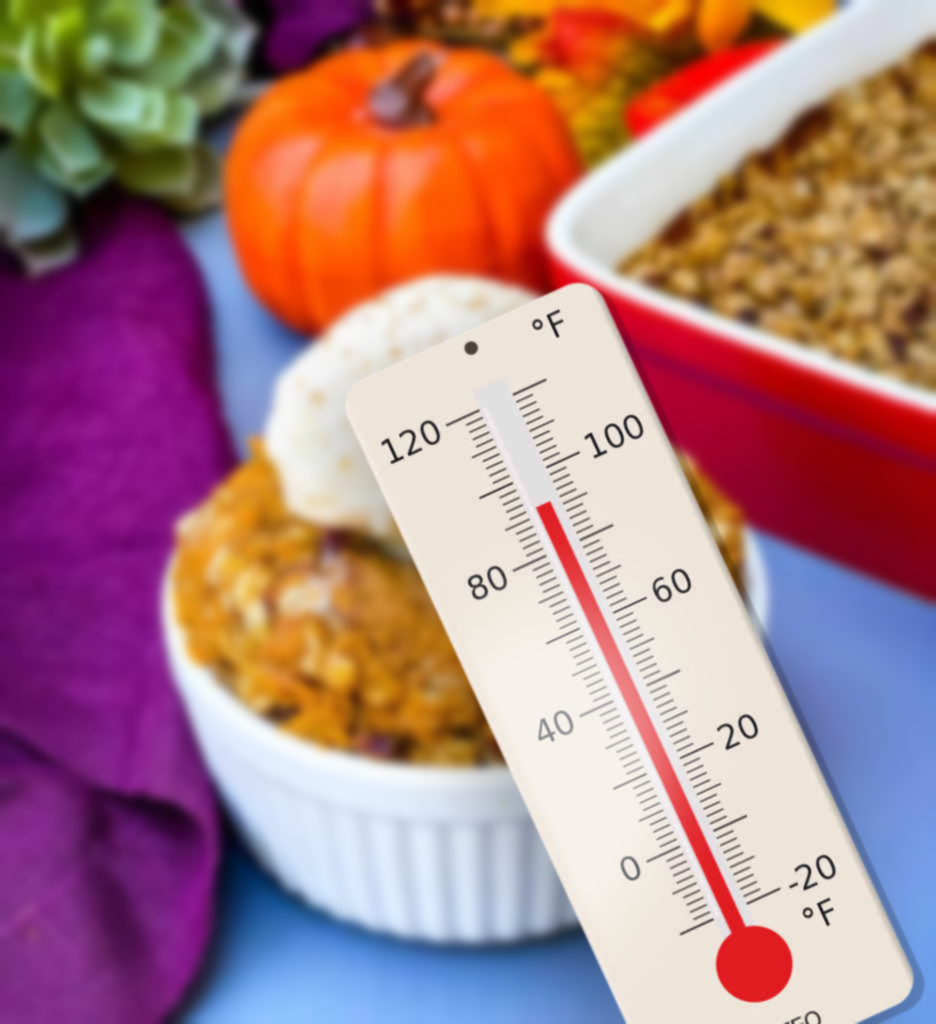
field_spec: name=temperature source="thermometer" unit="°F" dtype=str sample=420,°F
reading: 92,°F
